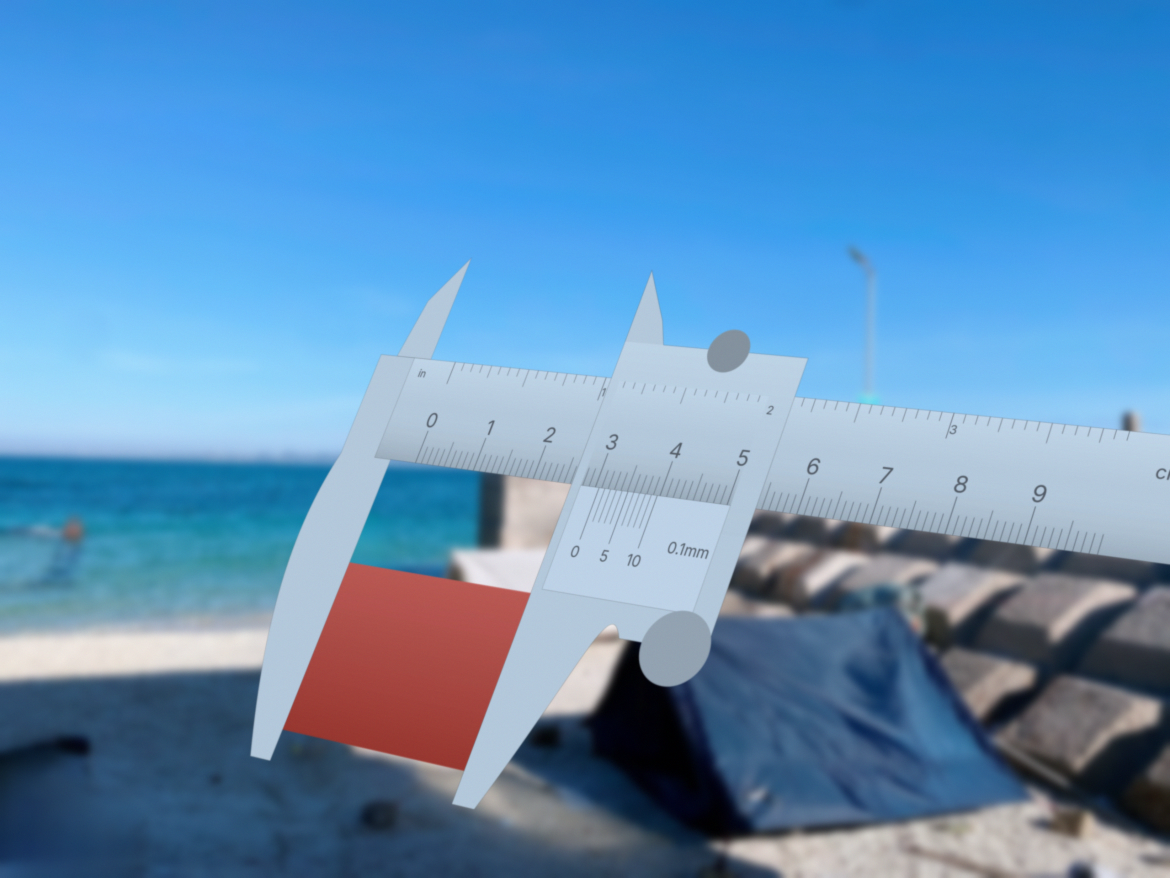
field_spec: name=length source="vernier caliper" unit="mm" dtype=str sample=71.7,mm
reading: 30.6,mm
